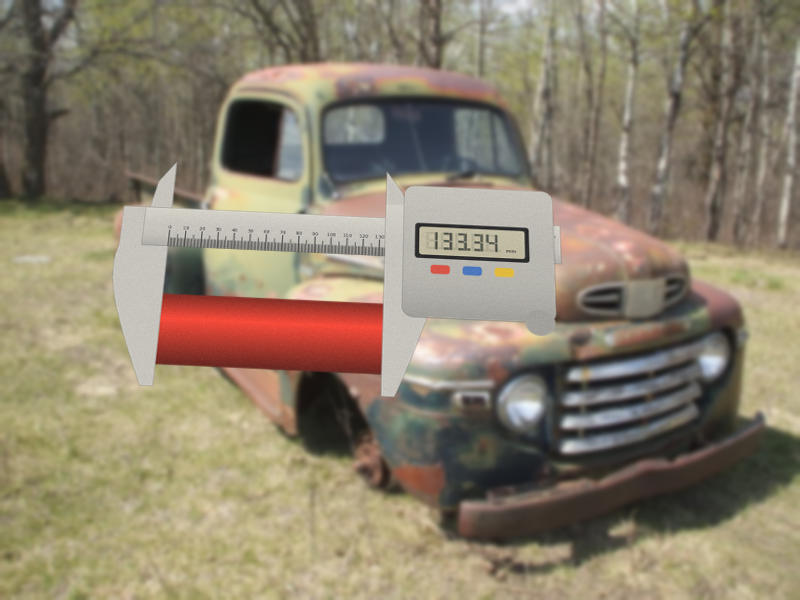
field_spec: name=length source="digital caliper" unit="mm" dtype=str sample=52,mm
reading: 133.34,mm
